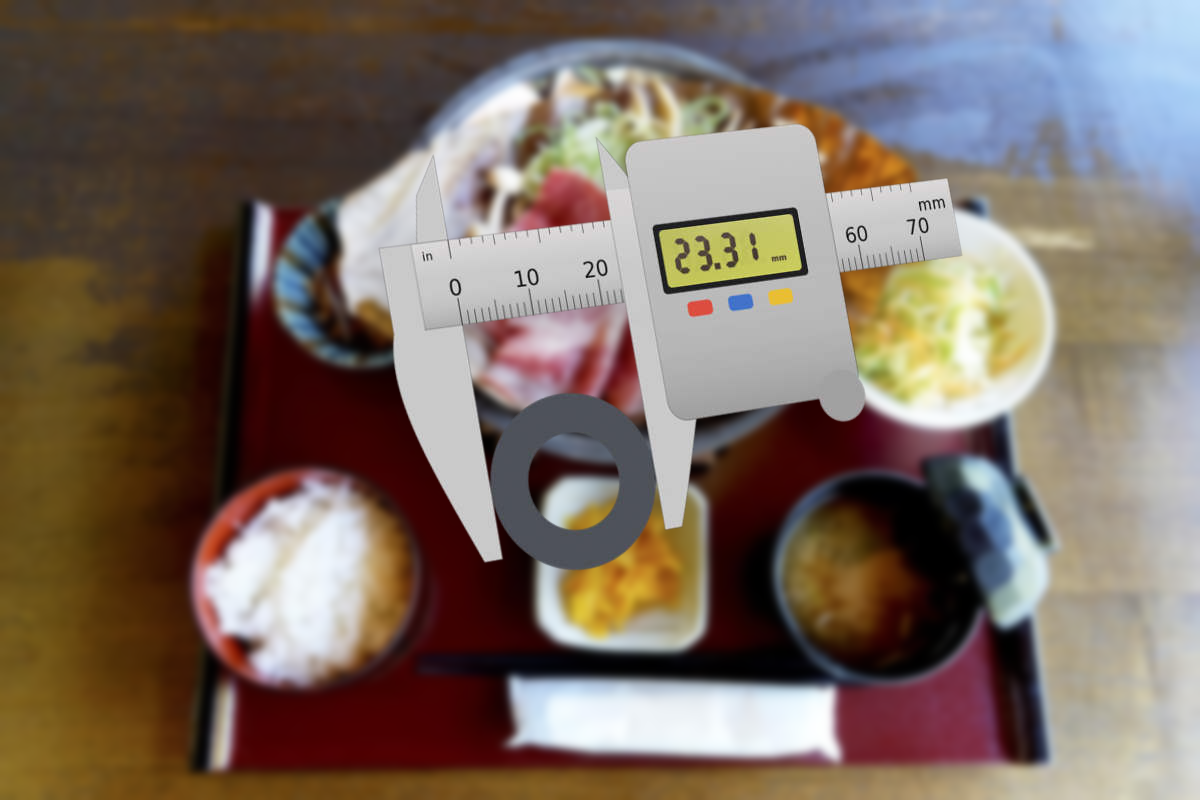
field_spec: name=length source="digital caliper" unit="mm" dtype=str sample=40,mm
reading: 23.31,mm
